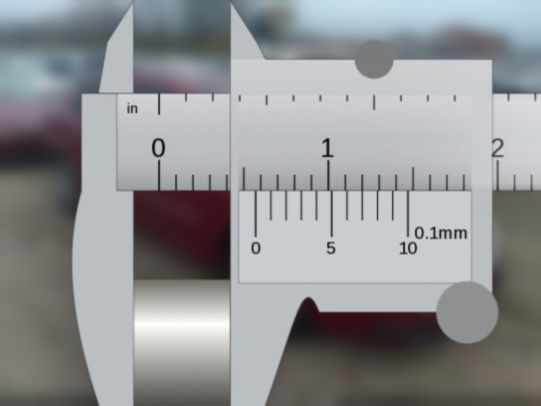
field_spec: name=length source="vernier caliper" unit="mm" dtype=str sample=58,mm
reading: 5.7,mm
